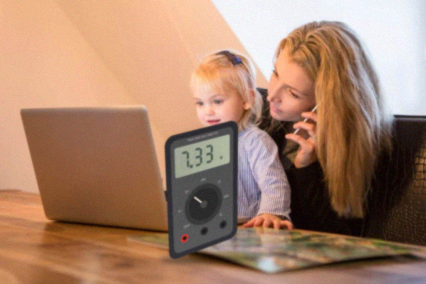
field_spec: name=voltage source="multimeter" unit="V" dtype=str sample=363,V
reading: 7.33,V
